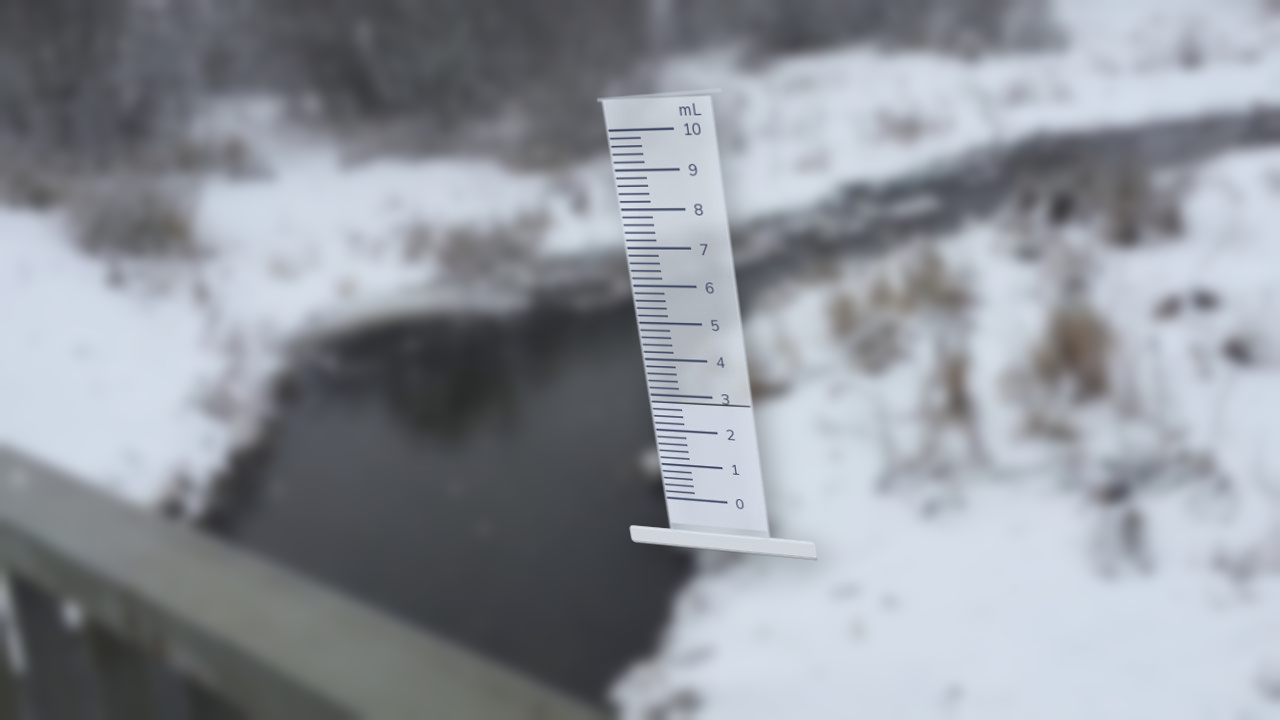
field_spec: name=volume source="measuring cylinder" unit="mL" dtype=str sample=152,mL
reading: 2.8,mL
